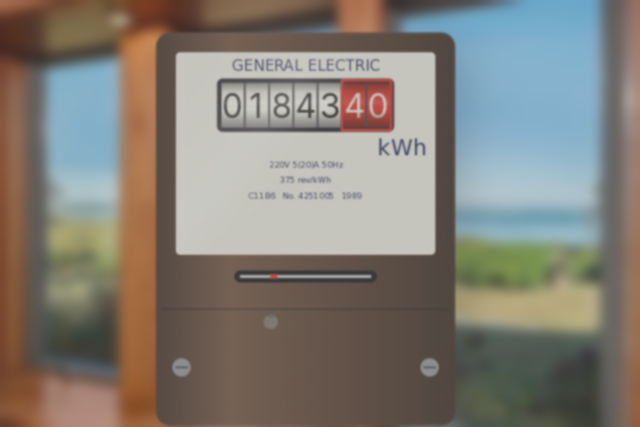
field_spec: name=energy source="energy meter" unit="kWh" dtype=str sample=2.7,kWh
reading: 1843.40,kWh
